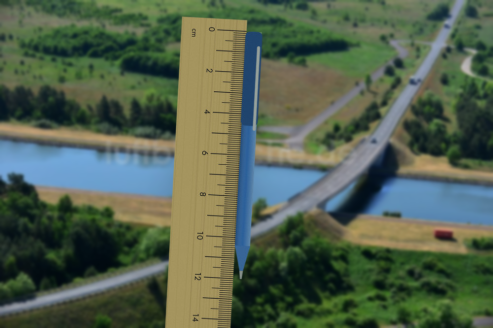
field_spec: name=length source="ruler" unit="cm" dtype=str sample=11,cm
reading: 12,cm
